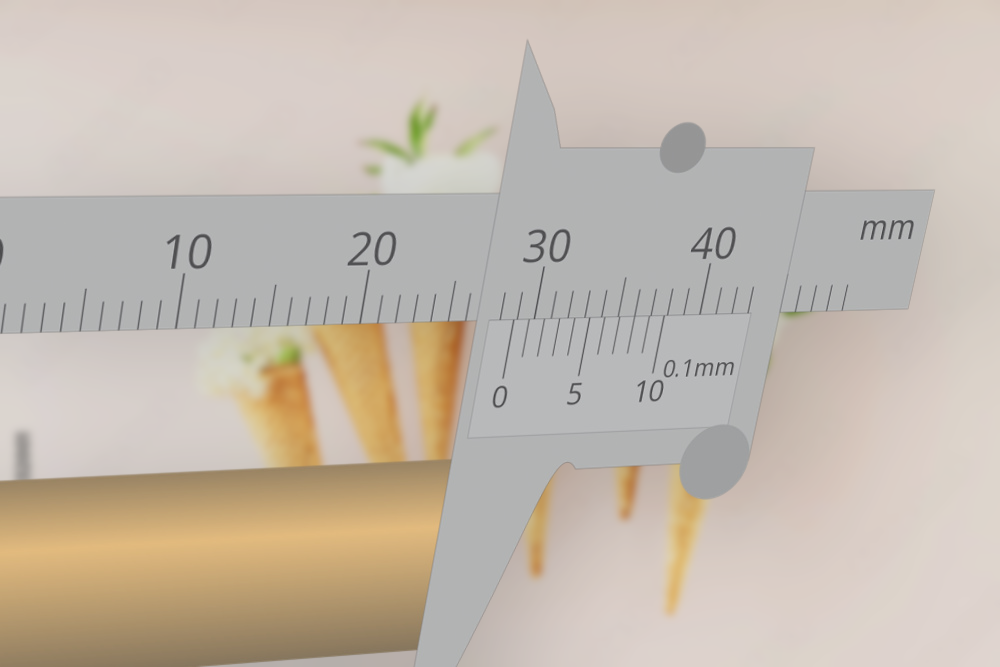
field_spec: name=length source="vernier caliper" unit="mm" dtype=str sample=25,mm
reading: 28.8,mm
